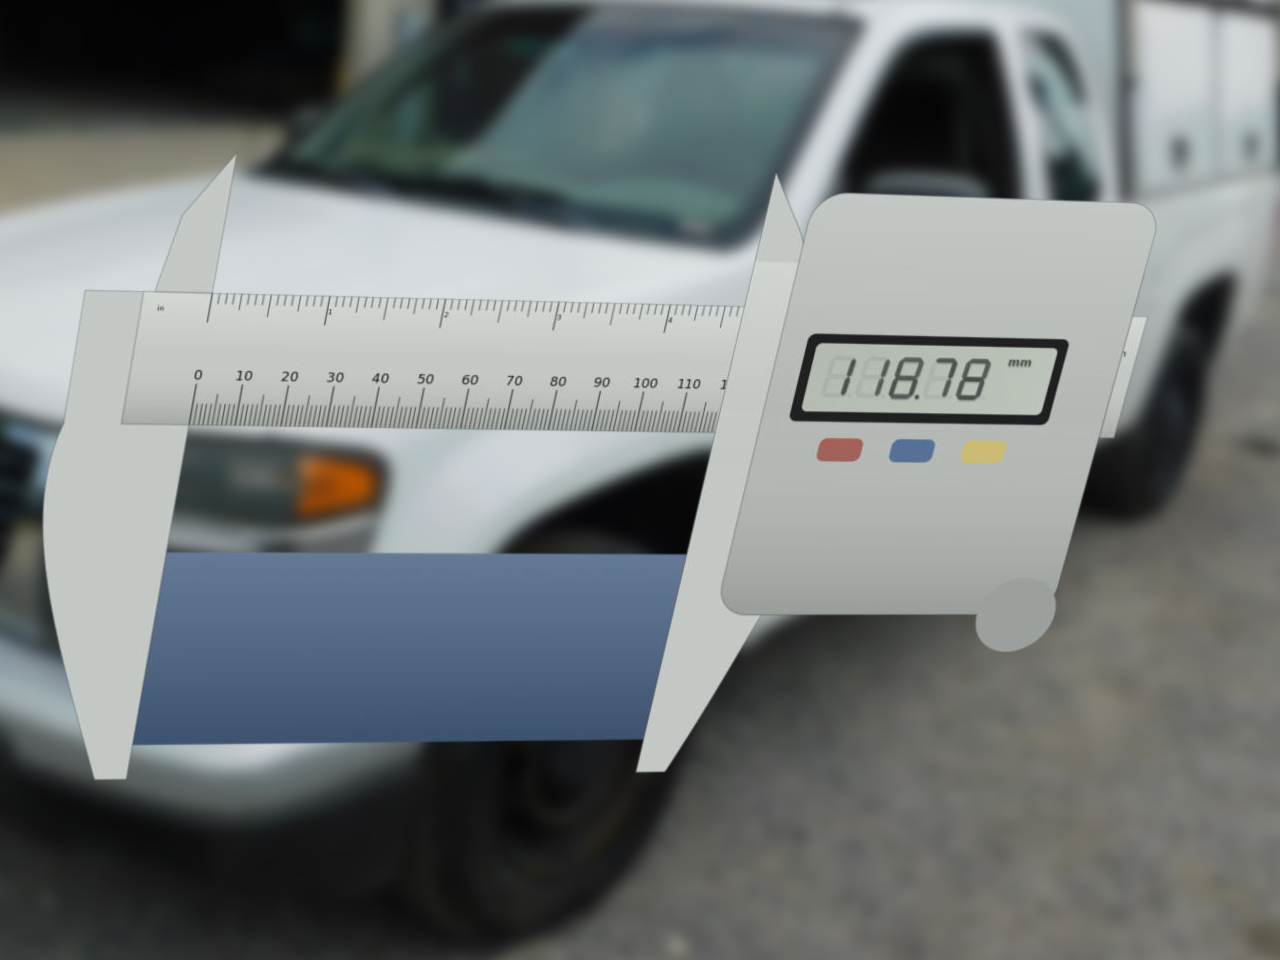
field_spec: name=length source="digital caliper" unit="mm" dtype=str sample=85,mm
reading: 118.78,mm
